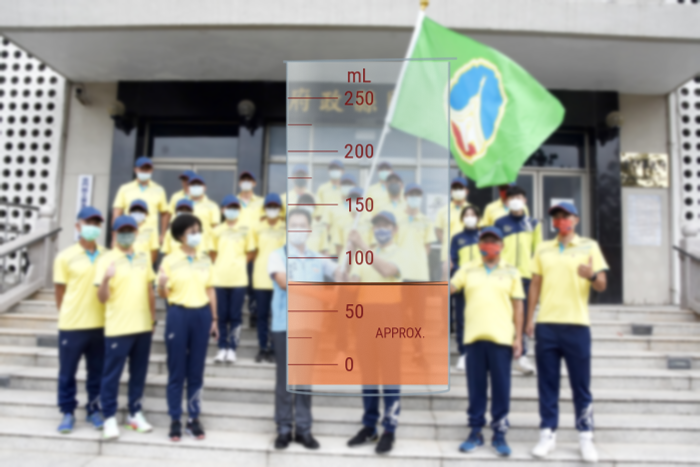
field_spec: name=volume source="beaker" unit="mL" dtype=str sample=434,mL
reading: 75,mL
